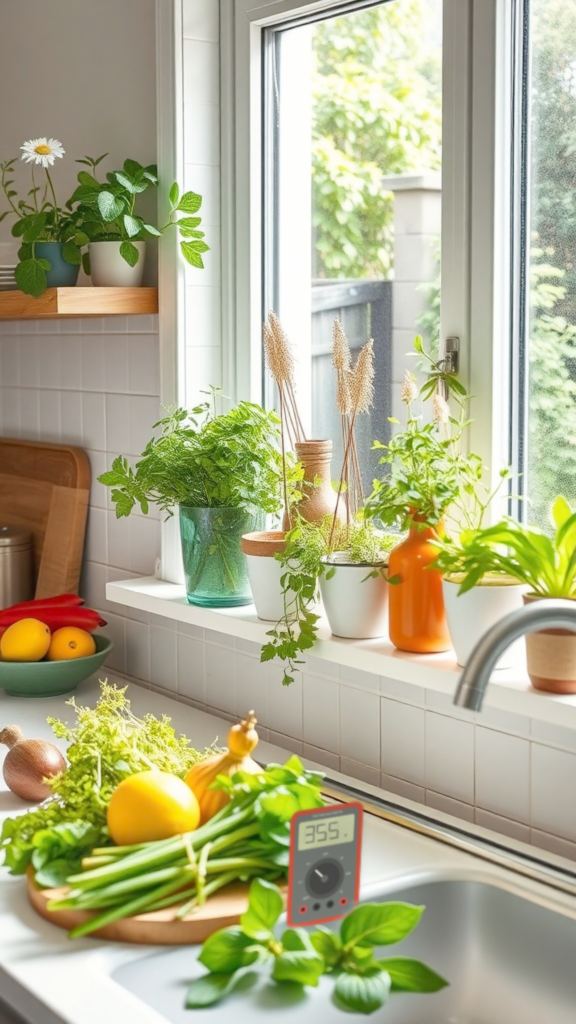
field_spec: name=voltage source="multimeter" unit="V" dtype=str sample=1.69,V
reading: 355,V
